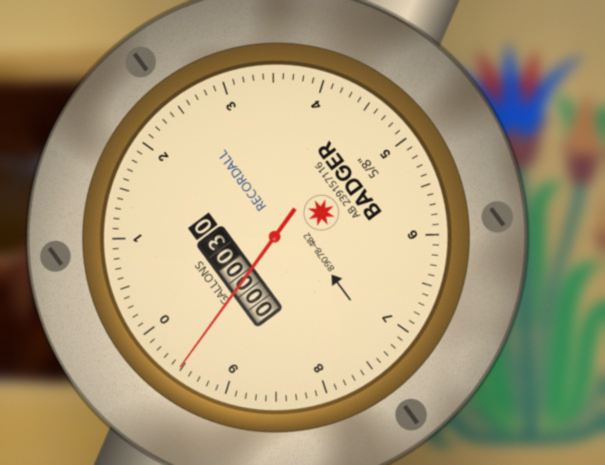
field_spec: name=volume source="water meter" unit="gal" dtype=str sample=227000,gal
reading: 29.5,gal
